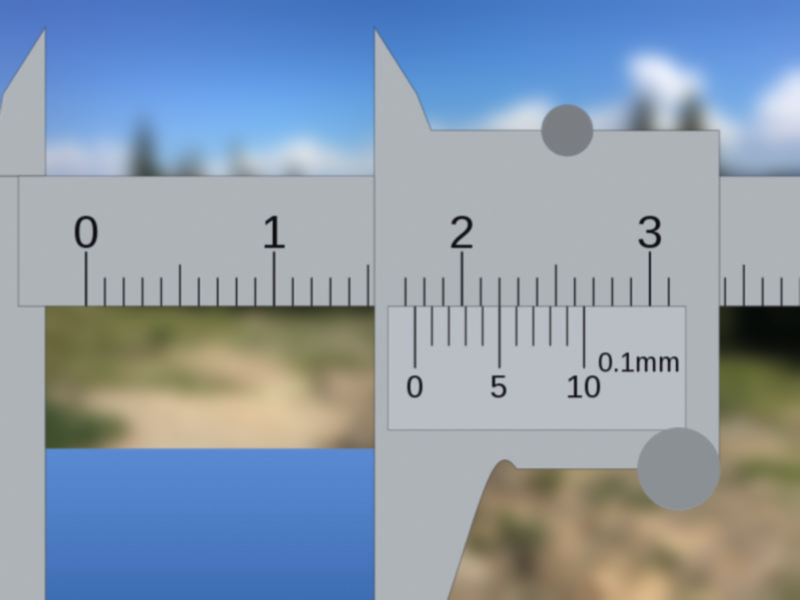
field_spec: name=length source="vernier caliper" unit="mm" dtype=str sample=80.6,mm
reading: 17.5,mm
